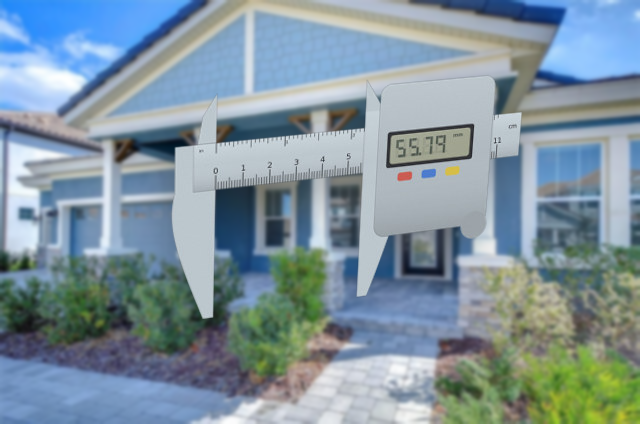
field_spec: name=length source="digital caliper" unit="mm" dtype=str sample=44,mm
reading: 55.79,mm
